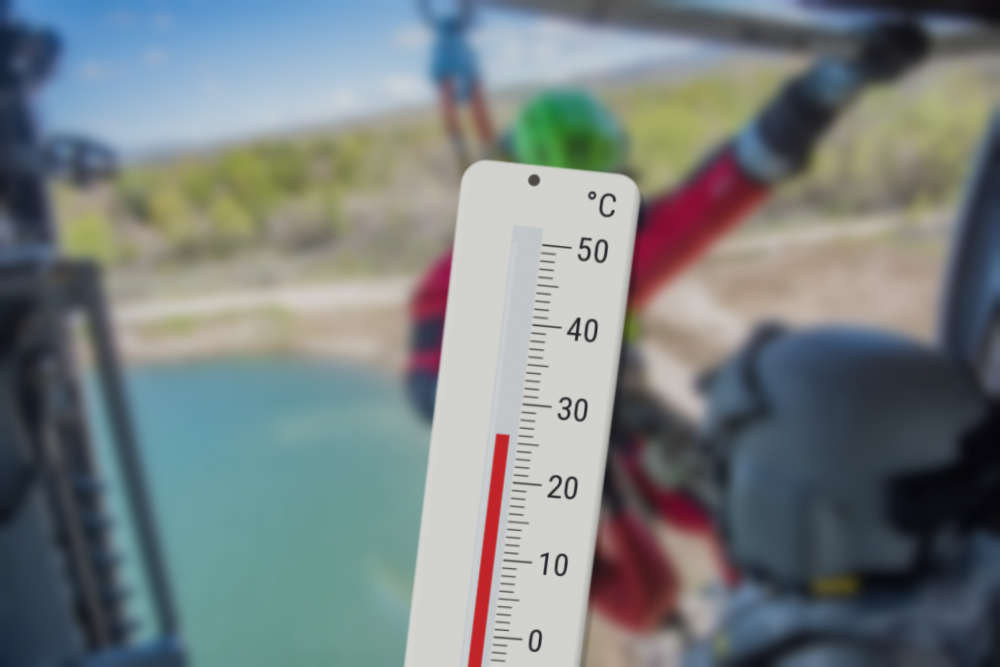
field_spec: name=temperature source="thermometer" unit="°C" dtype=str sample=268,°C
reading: 26,°C
